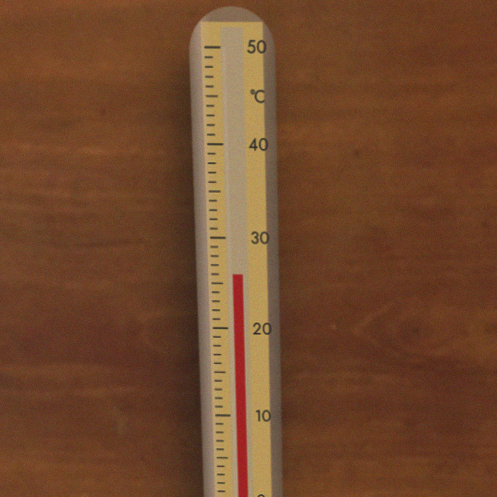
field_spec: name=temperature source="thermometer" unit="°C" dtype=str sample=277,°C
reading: 26,°C
